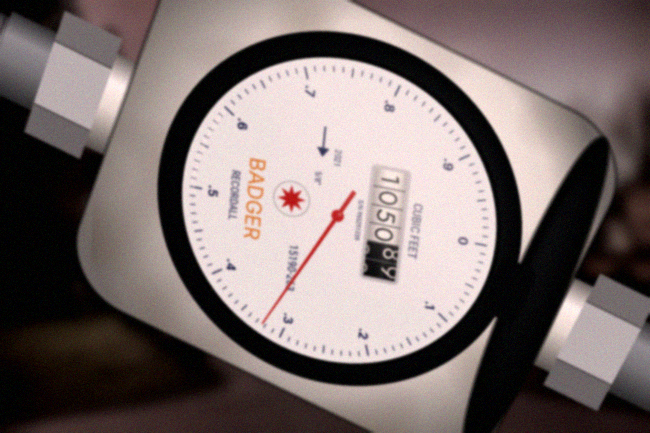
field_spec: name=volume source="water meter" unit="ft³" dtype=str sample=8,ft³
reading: 105089.32,ft³
